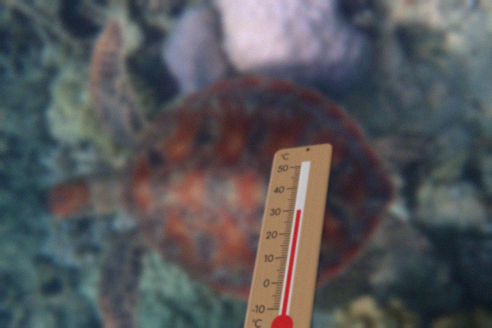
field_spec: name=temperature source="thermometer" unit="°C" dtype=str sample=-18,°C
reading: 30,°C
